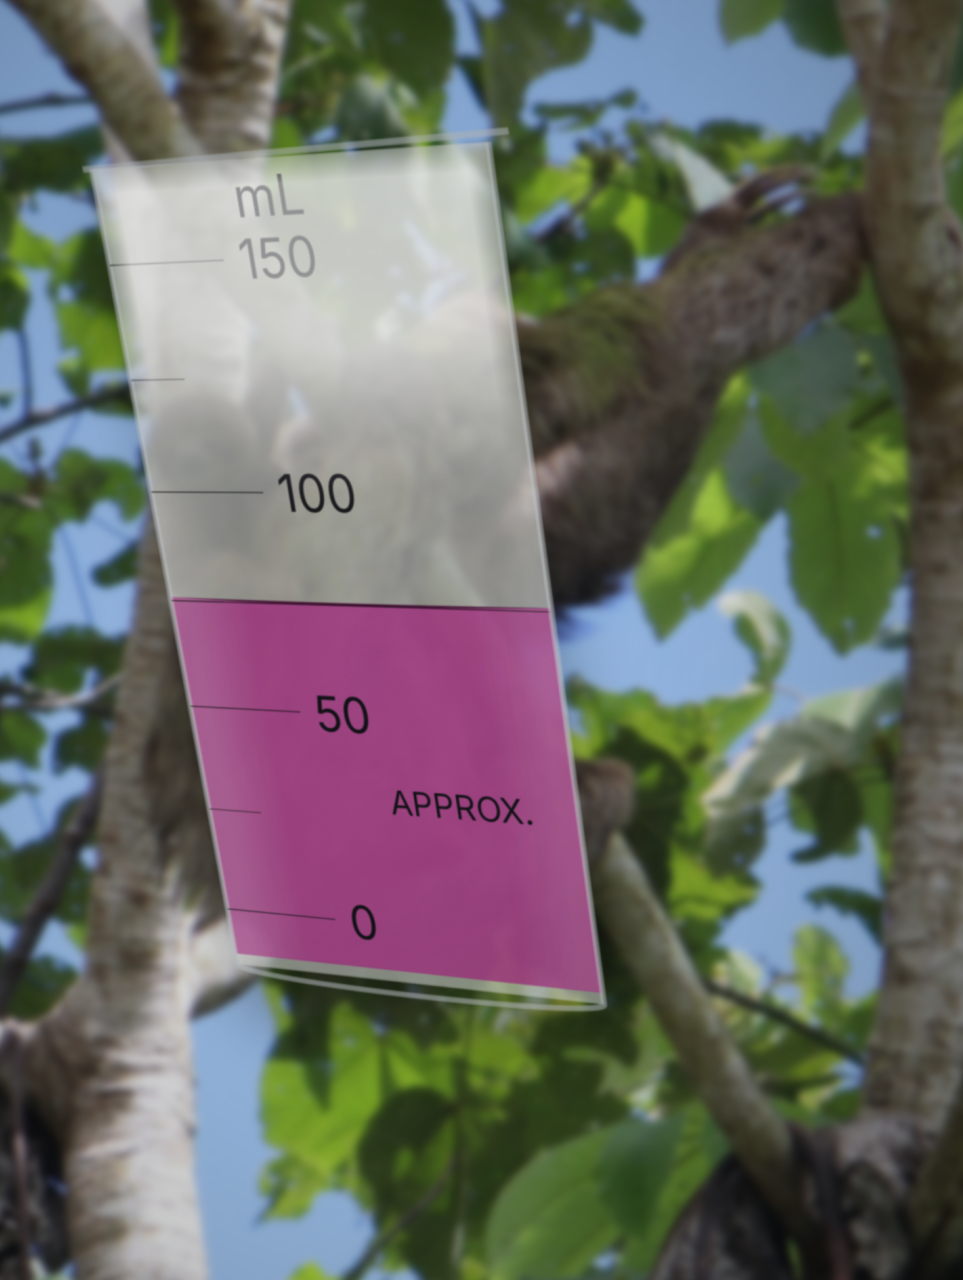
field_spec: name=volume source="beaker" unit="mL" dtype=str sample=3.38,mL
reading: 75,mL
